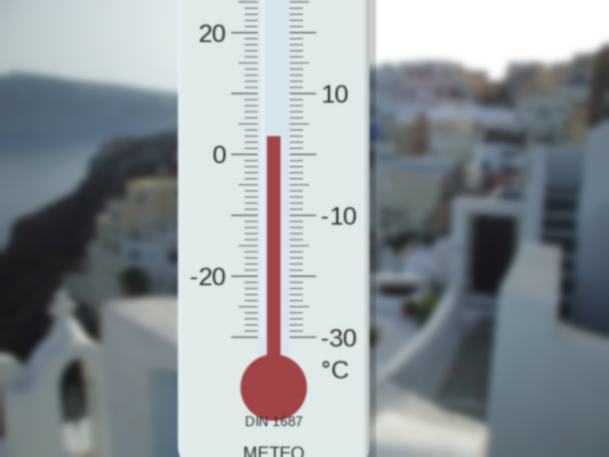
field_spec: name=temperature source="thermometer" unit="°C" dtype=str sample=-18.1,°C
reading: 3,°C
